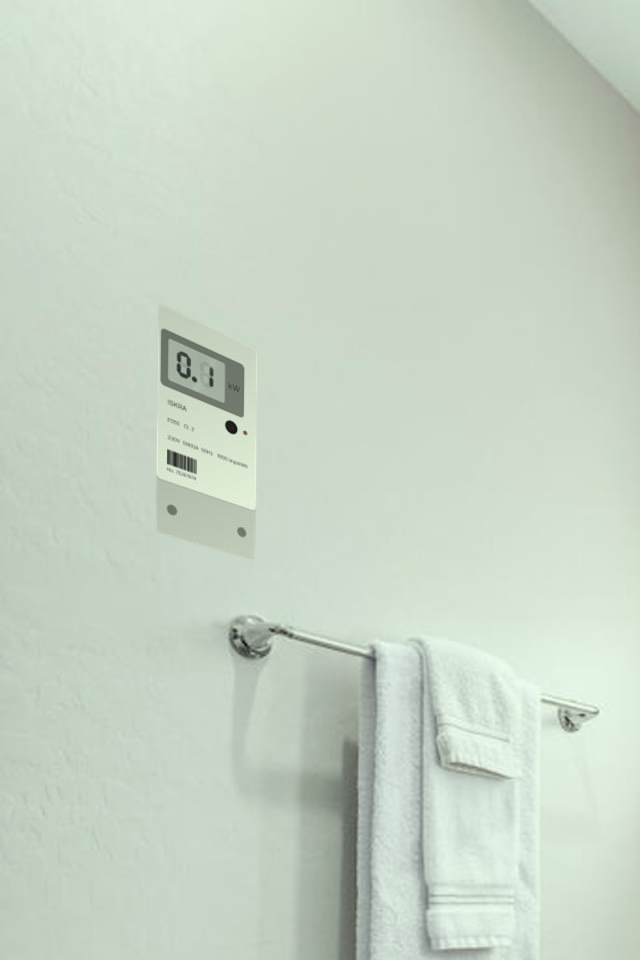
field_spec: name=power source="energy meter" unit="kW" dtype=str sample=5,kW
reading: 0.1,kW
